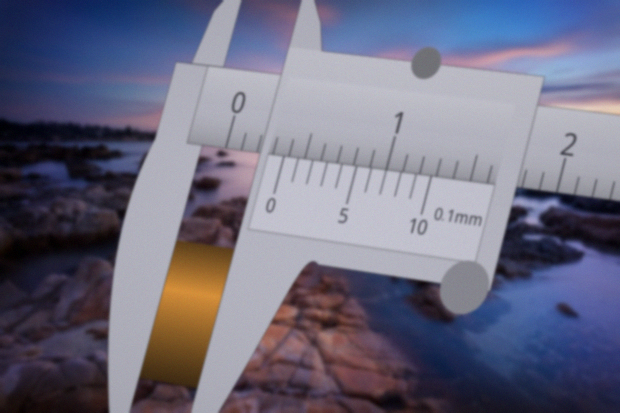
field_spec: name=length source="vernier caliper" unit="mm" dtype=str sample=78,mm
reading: 3.7,mm
